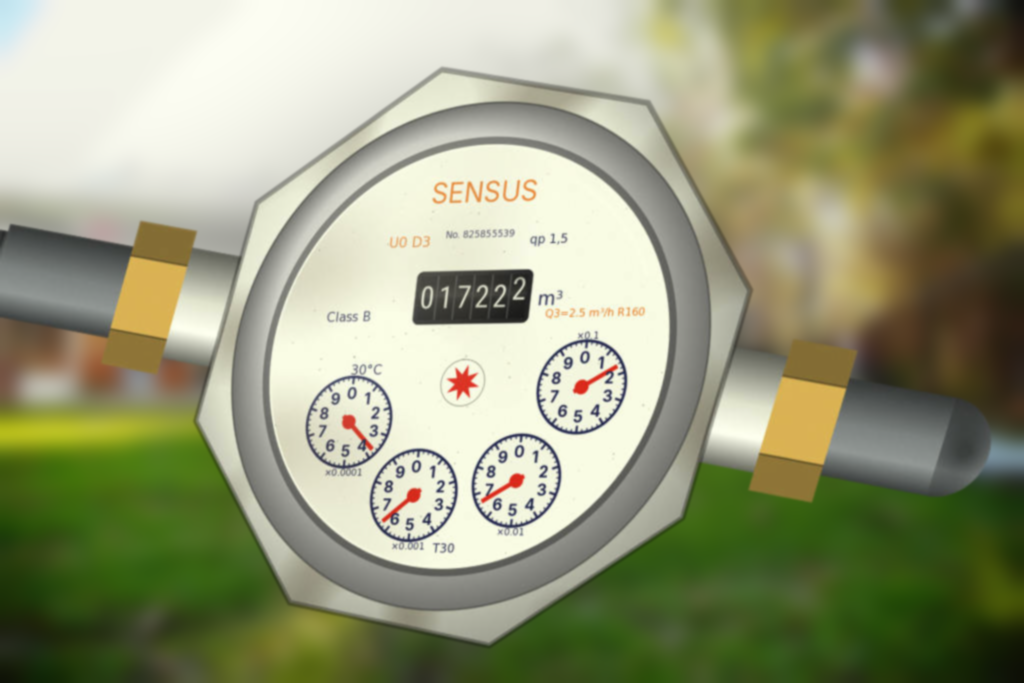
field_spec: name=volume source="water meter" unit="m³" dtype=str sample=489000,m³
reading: 17222.1663,m³
